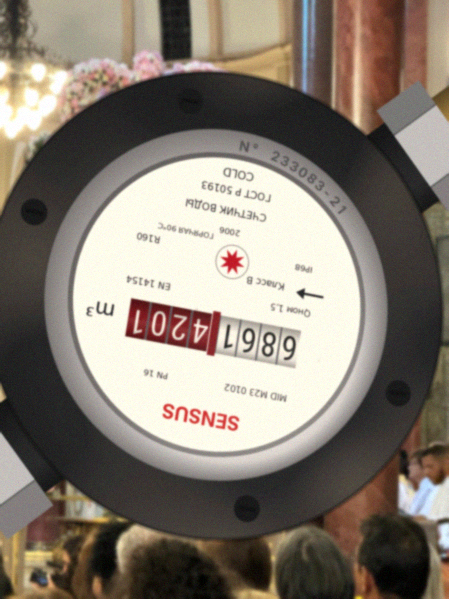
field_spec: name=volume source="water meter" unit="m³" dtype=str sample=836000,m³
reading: 6861.4201,m³
